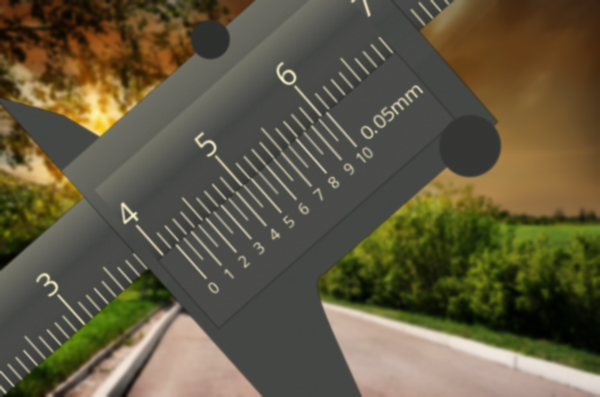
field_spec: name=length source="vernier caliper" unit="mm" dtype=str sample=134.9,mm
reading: 41.6,mm
